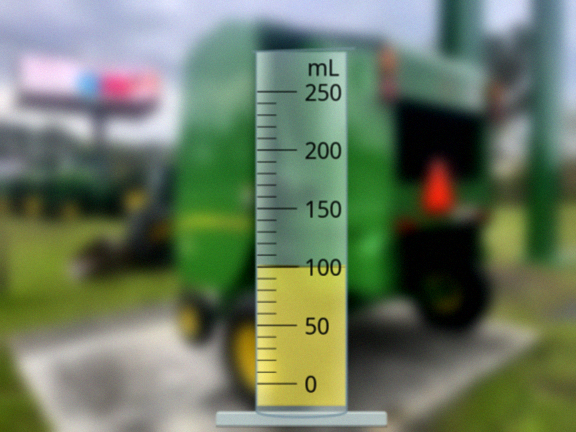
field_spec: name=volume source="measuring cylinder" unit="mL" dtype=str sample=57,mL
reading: 100,mL
